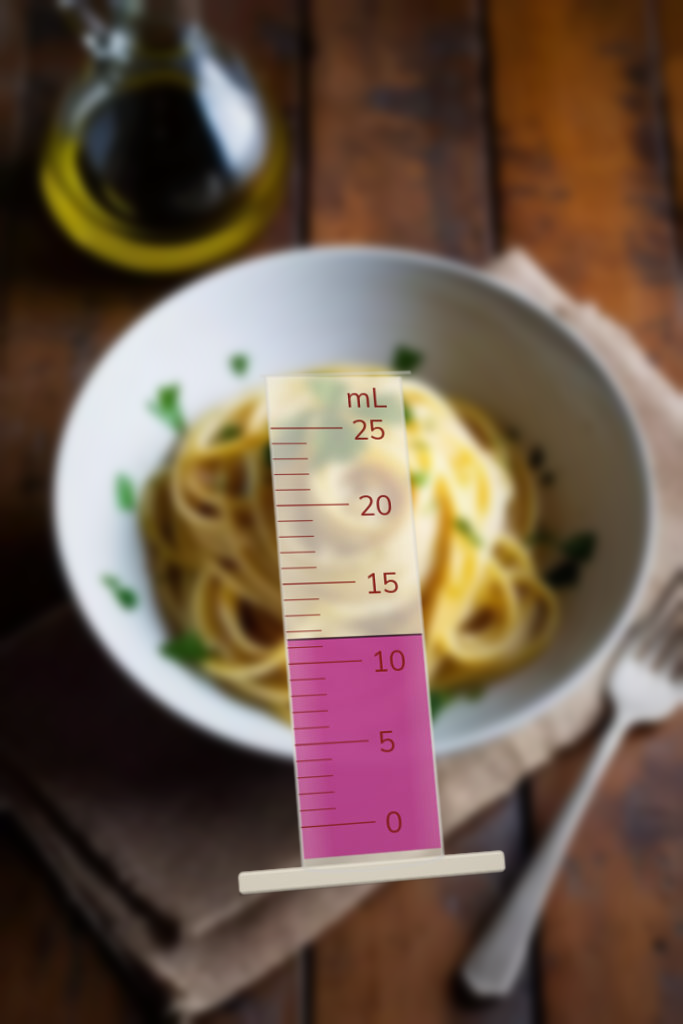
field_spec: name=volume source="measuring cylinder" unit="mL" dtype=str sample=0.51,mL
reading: 11.5,mL
